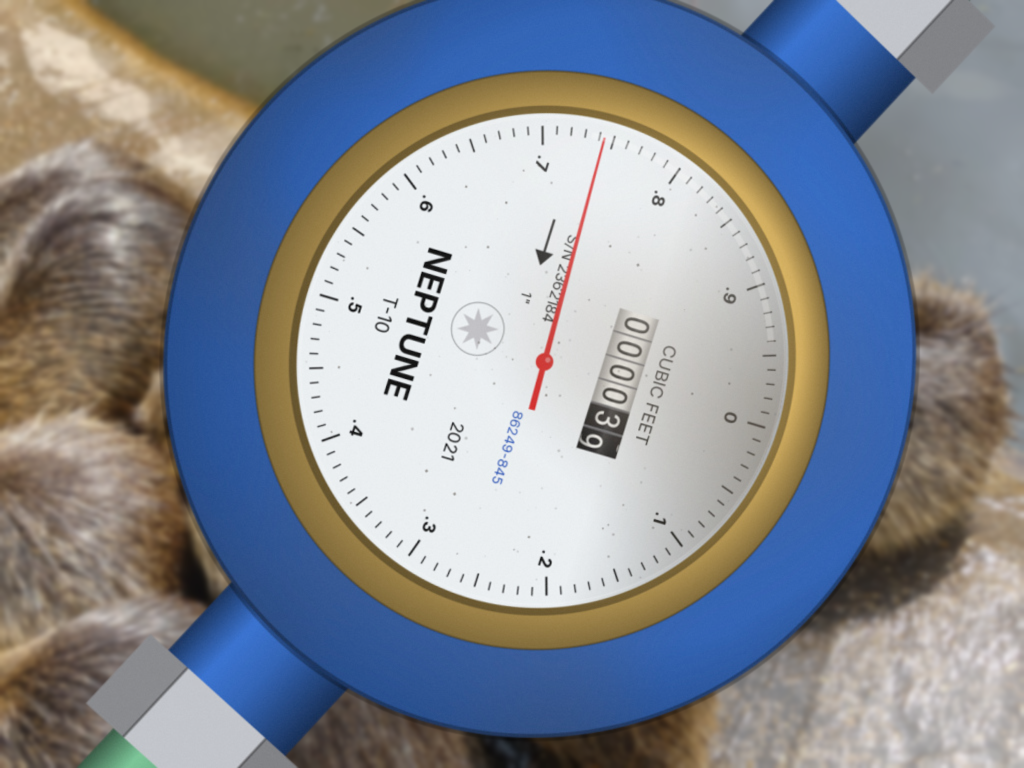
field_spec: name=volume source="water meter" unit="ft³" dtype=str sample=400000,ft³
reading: 38.74,ft³
